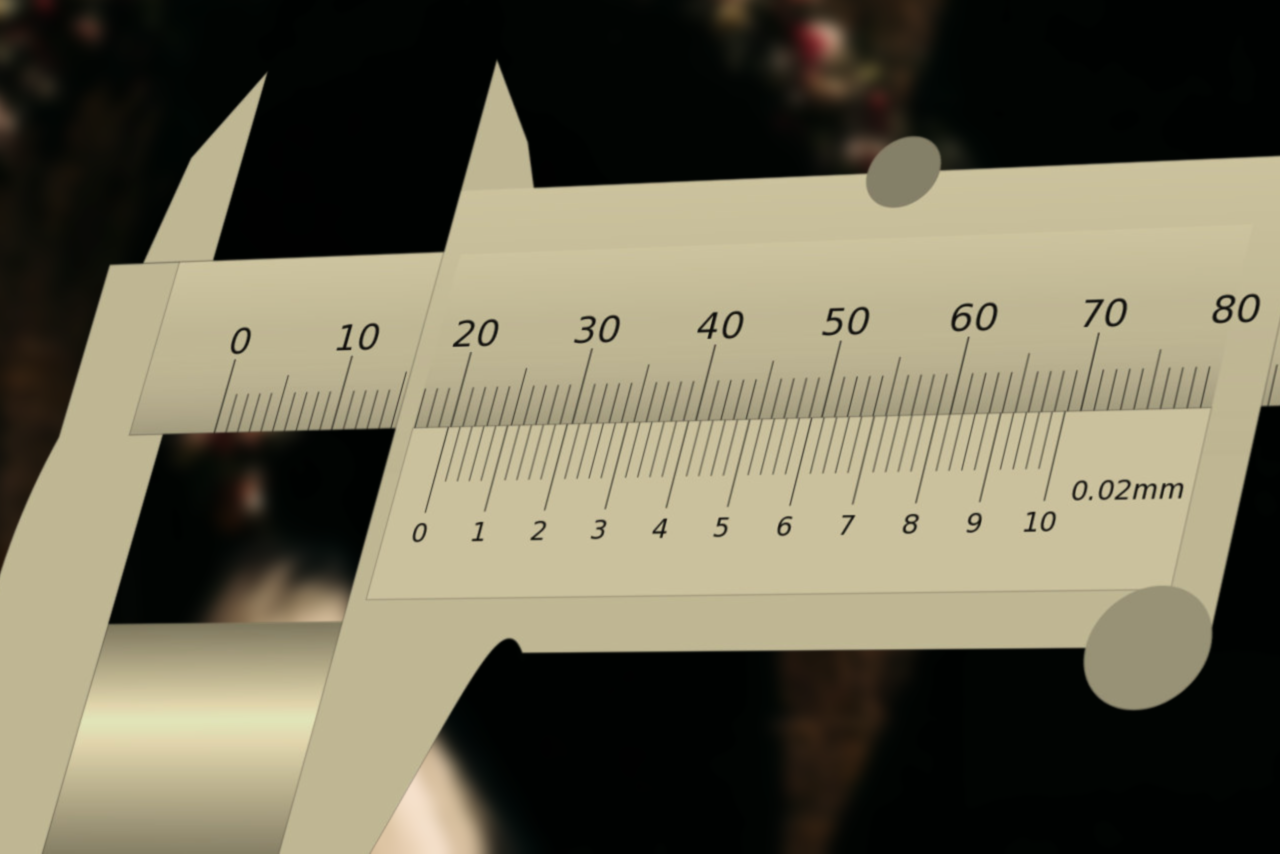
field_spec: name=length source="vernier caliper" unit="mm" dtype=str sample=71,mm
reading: 19.8,mm
